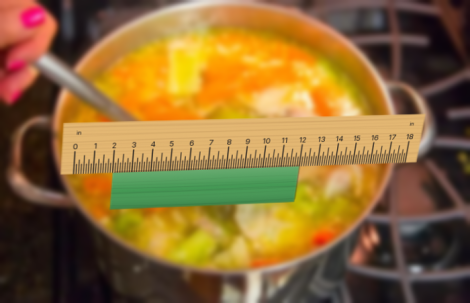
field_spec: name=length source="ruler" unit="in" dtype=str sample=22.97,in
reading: 10,in
